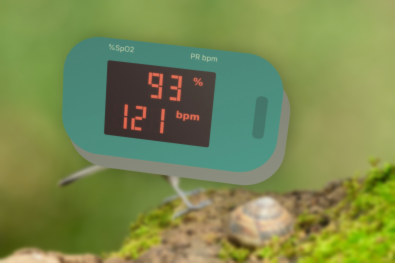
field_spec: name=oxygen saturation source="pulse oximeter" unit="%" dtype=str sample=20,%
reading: 93,%
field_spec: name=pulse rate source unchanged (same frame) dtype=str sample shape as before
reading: 121,bpm
